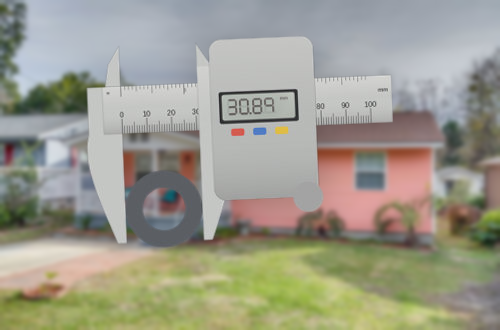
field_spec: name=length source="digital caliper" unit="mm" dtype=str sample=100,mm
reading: 30.89,mm
